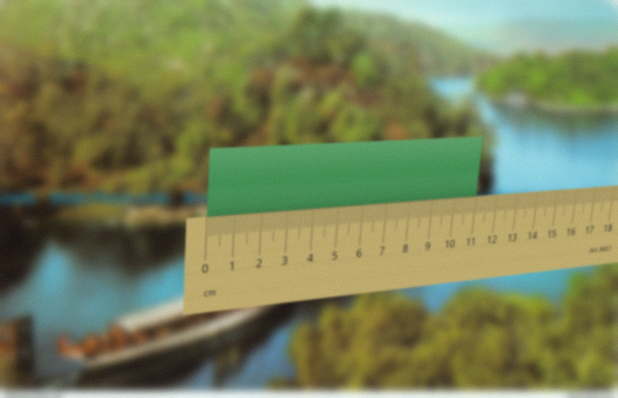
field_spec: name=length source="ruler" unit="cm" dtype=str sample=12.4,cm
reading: 11,cm
